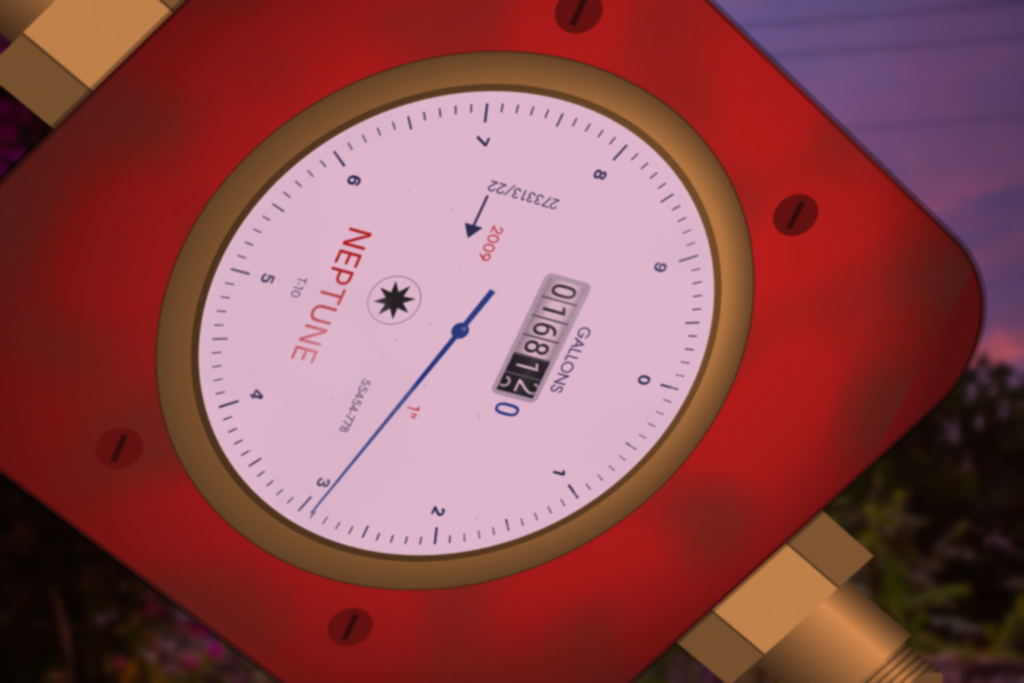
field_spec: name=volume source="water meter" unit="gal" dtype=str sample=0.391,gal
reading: 168122.9,gal
